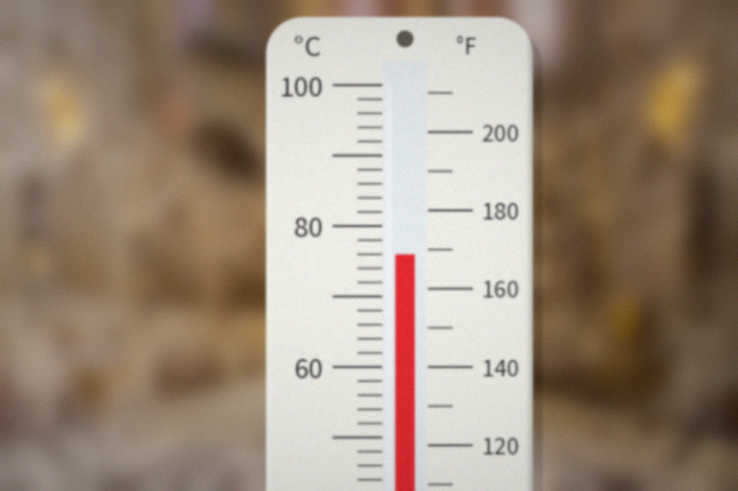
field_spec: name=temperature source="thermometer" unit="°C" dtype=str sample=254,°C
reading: 76,°C
